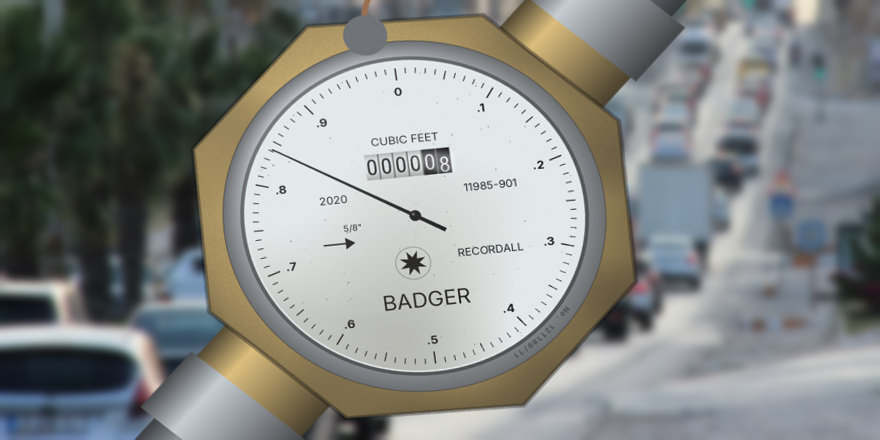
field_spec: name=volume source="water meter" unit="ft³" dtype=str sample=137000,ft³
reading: 7.84,ft³
